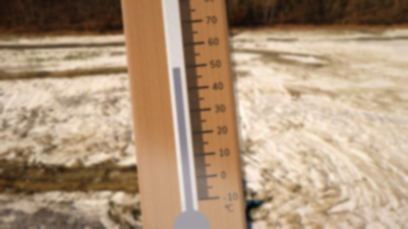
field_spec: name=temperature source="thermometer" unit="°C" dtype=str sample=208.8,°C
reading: 50,°C
